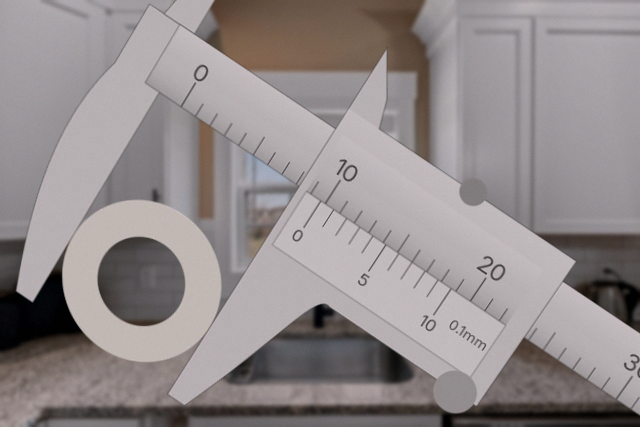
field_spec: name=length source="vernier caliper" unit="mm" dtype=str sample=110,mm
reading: 9.7,mm
